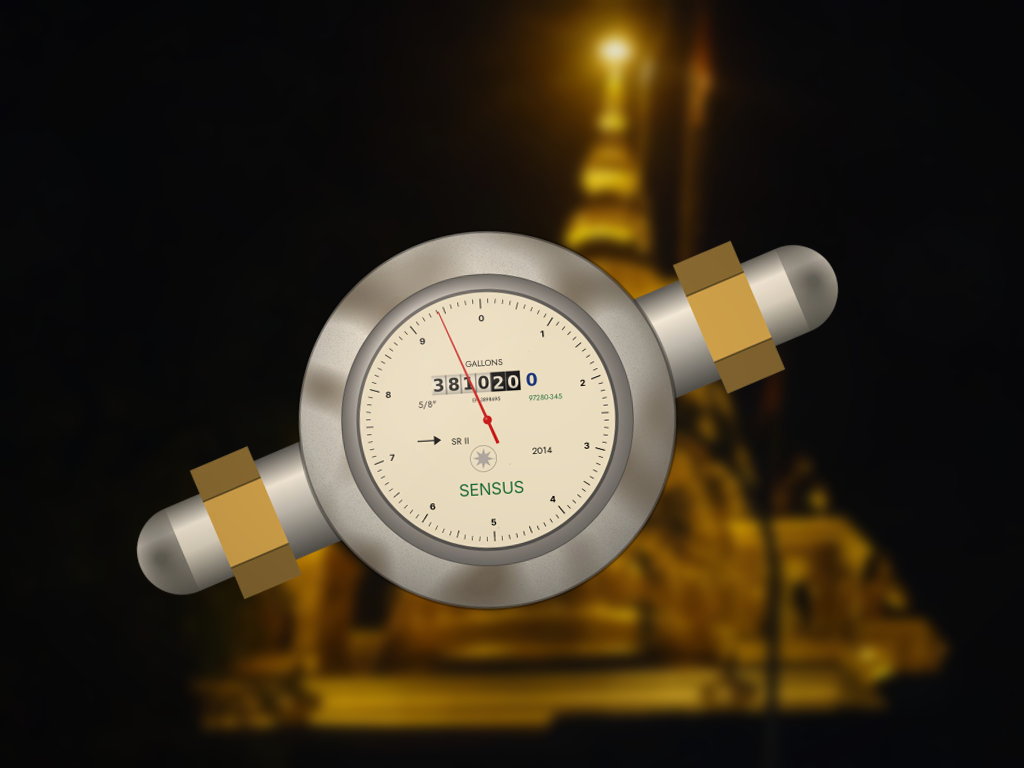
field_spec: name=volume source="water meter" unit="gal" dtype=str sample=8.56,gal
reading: 3810199.4,gal
